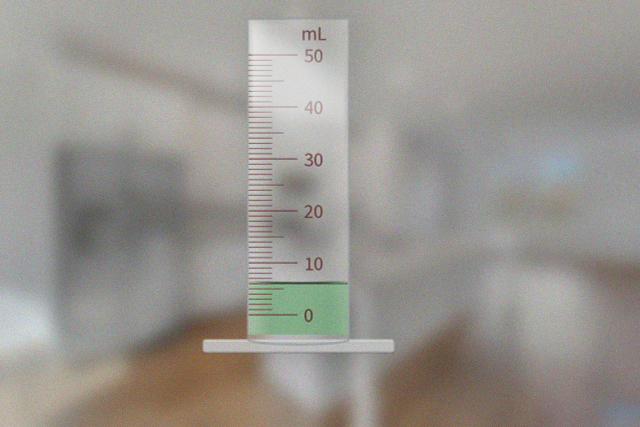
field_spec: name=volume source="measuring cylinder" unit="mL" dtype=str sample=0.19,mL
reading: 6,mL
